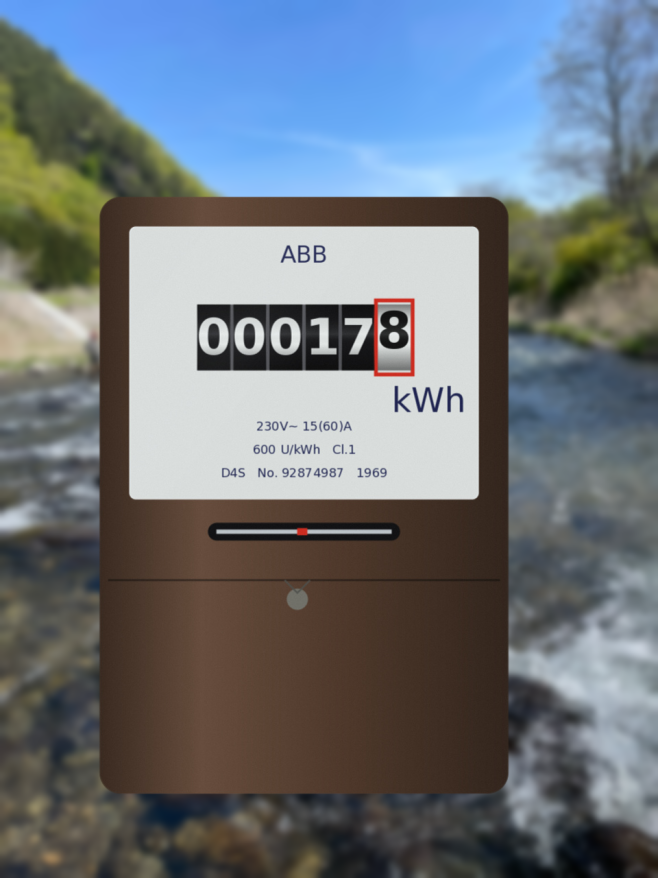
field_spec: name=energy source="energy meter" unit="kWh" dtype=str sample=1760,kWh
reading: 17.8,kWh
